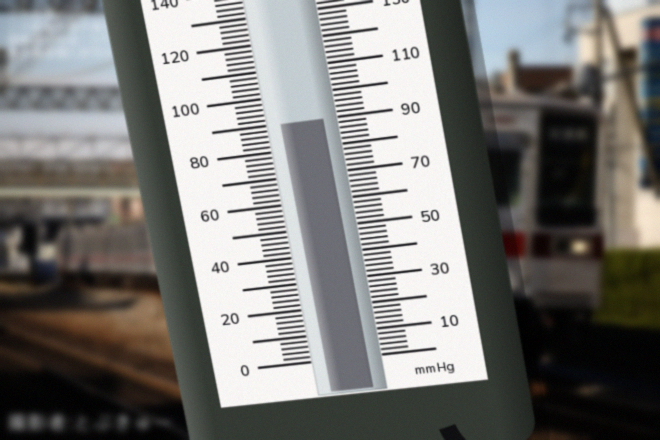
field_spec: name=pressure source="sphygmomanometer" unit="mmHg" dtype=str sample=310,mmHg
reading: 90,mmHg
